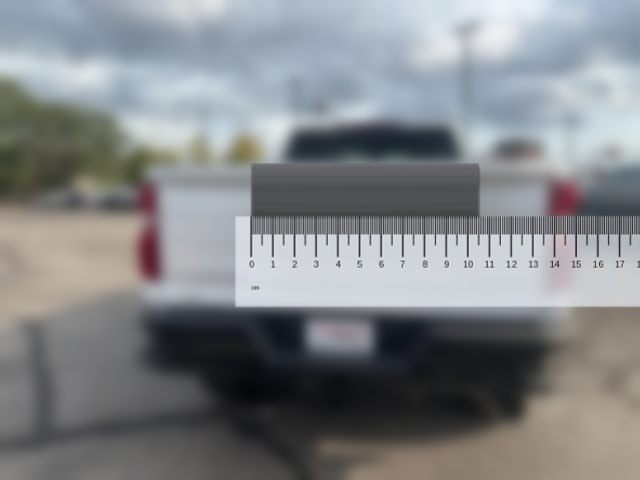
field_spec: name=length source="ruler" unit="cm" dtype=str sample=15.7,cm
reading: 10.5,cm
